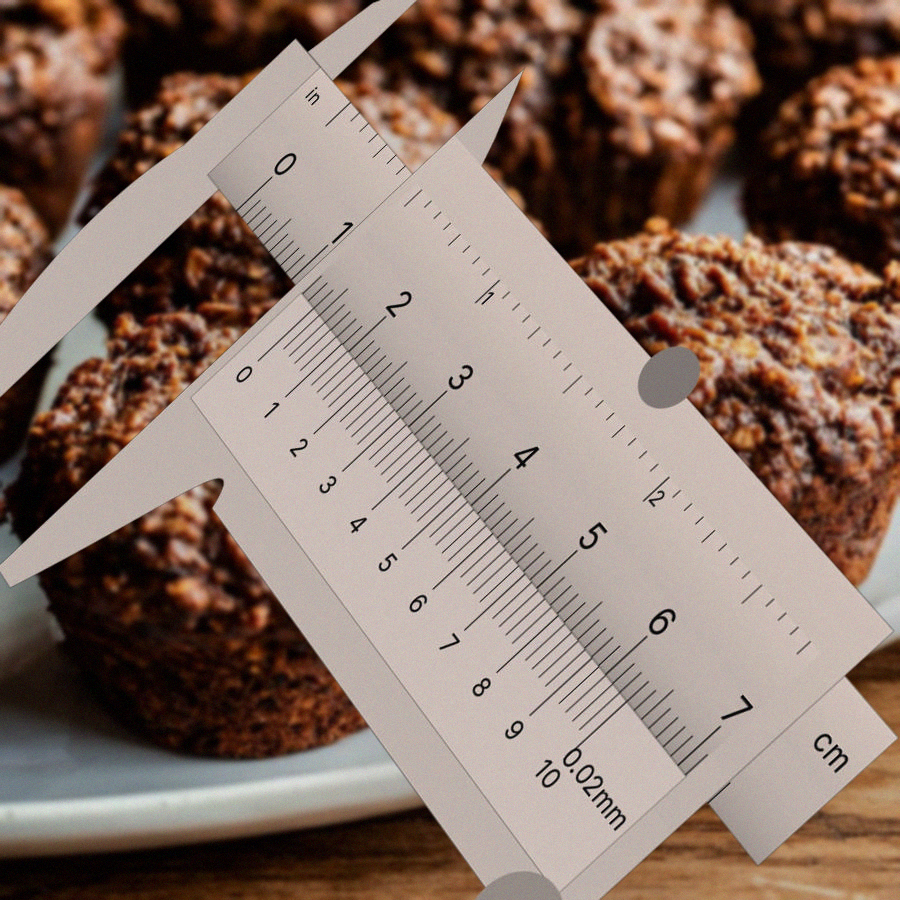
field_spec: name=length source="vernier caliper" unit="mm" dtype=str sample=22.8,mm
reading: 14.0,mm
